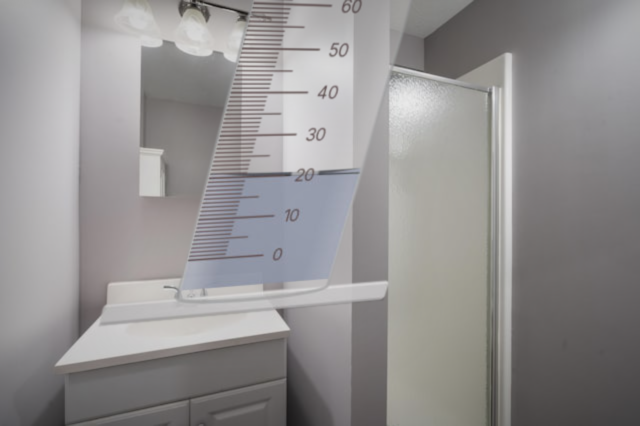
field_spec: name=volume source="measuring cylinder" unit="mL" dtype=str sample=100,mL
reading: 20,mL
